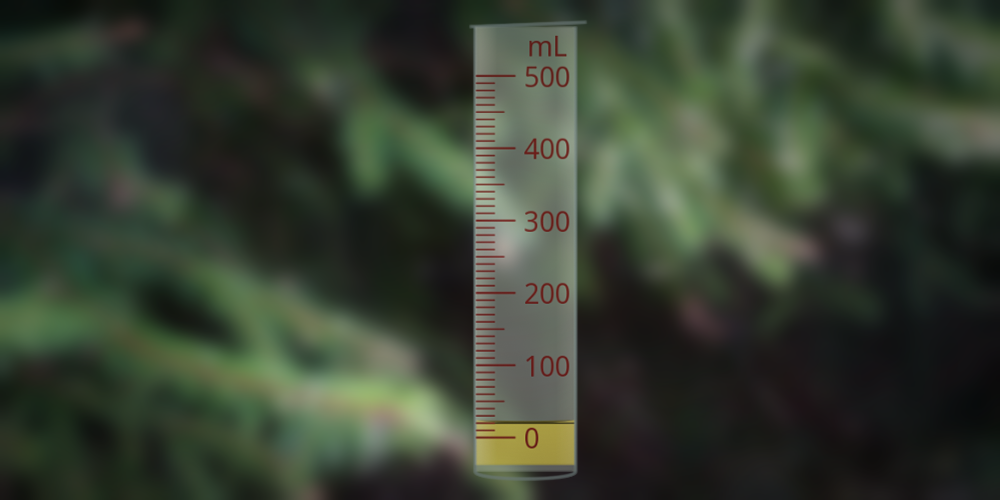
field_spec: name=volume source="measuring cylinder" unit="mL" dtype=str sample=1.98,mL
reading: 20,mL
